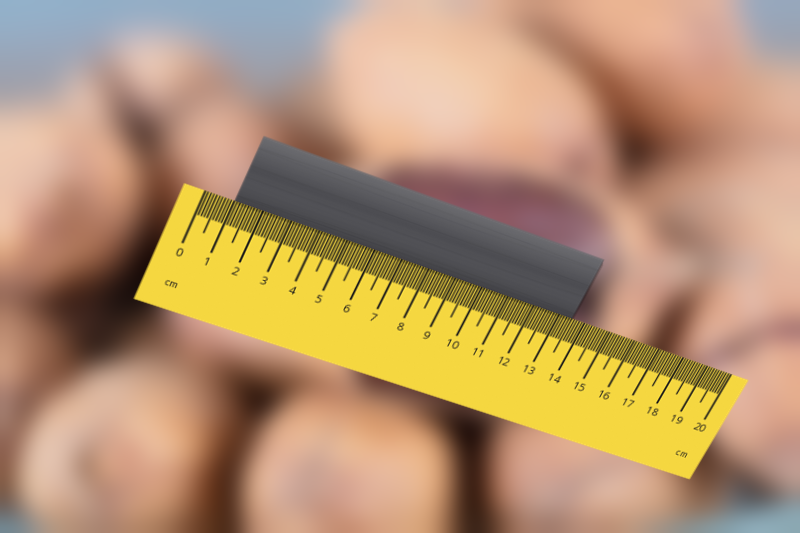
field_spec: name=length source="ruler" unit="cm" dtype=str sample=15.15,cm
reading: 12.5,cm
